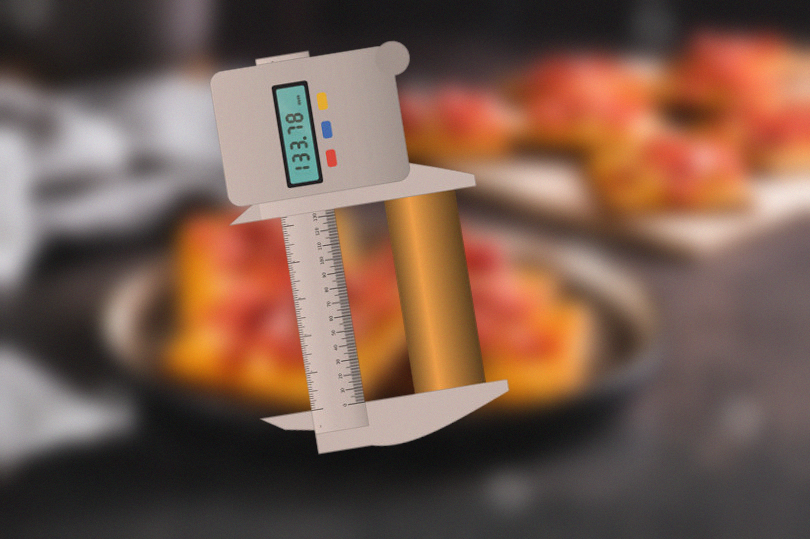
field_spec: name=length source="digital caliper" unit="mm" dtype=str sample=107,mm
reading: 133.78,mm
